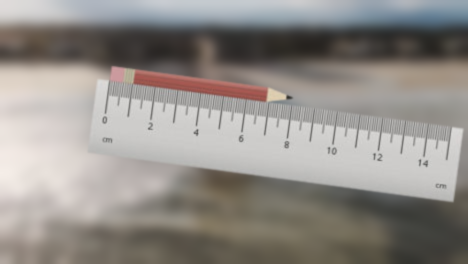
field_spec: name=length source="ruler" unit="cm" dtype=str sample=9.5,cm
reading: 8,cm
